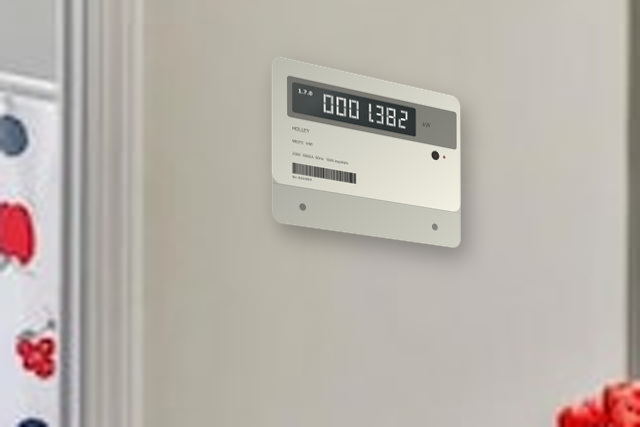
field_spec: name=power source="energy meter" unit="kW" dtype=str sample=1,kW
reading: 1.382,kW
